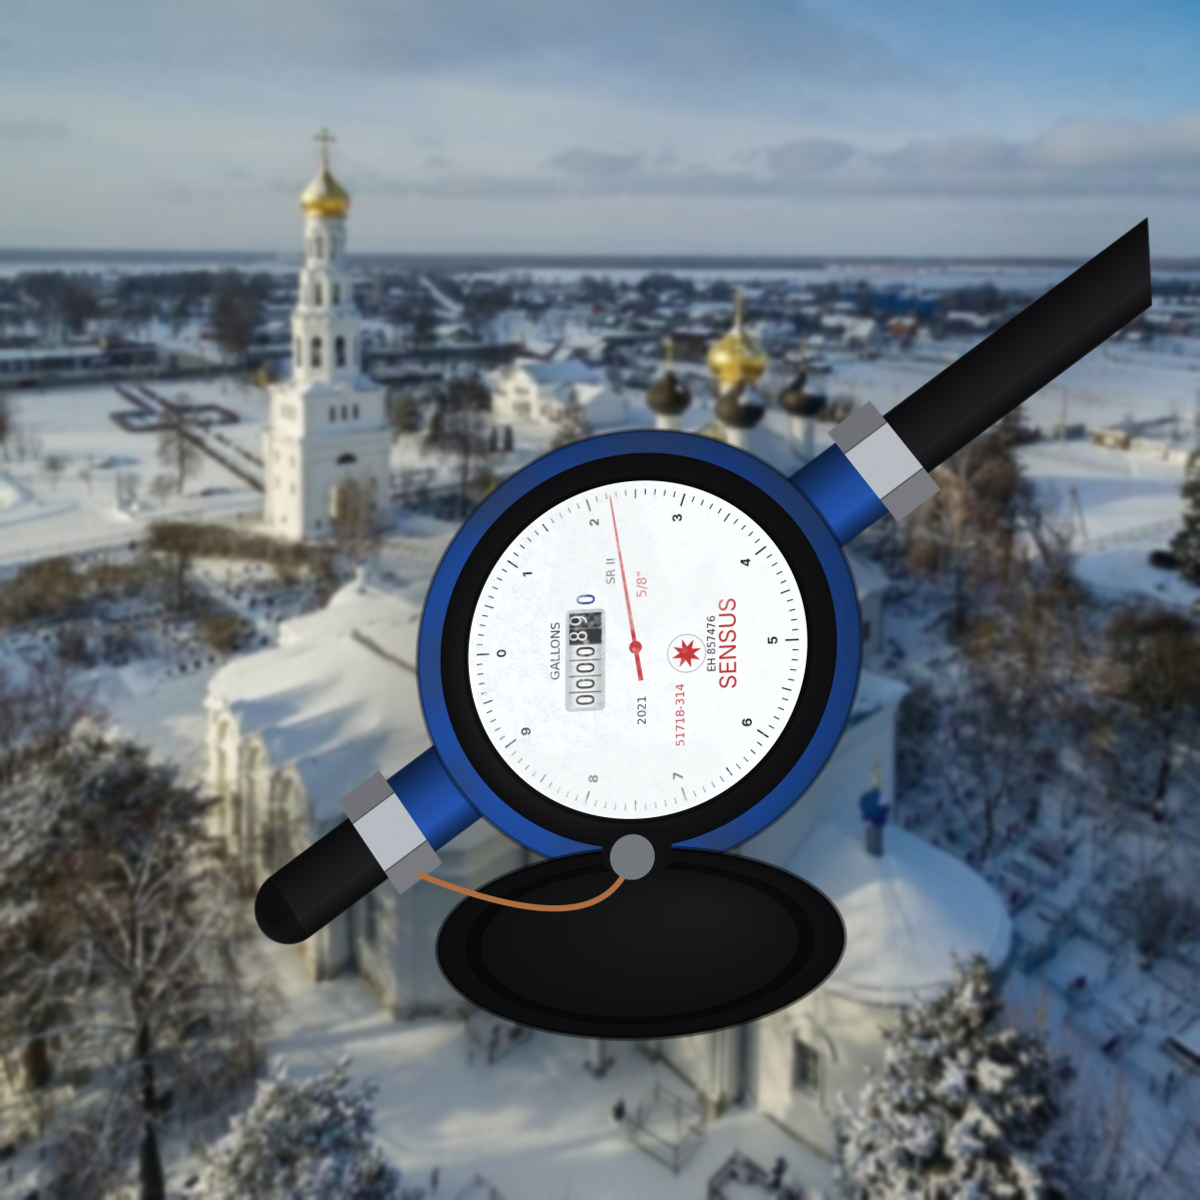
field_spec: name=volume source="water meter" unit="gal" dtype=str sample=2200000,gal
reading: 892.2,gal
